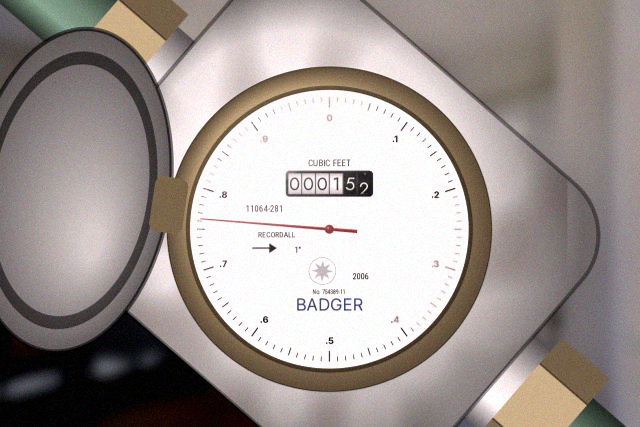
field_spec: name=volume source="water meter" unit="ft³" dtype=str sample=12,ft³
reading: 151.76,ft³
